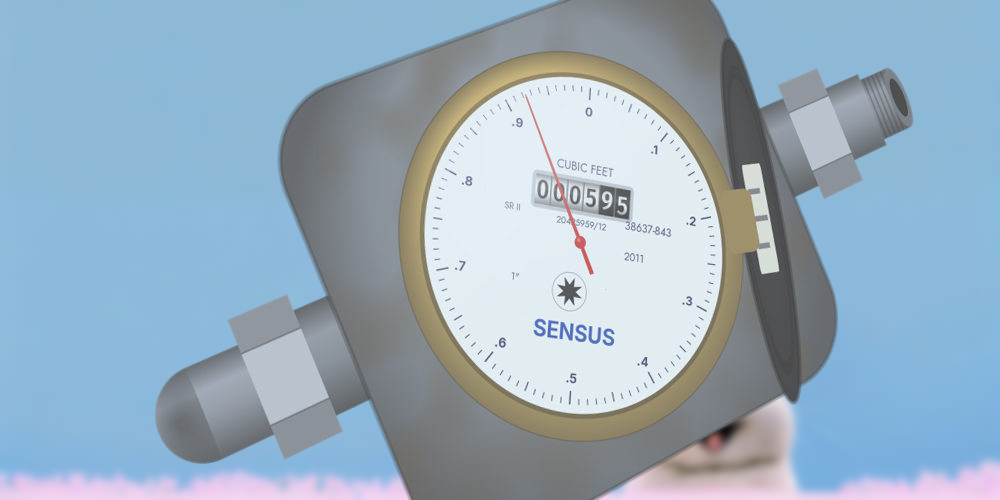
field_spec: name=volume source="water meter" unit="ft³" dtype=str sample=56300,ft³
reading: 594.92,ft³
